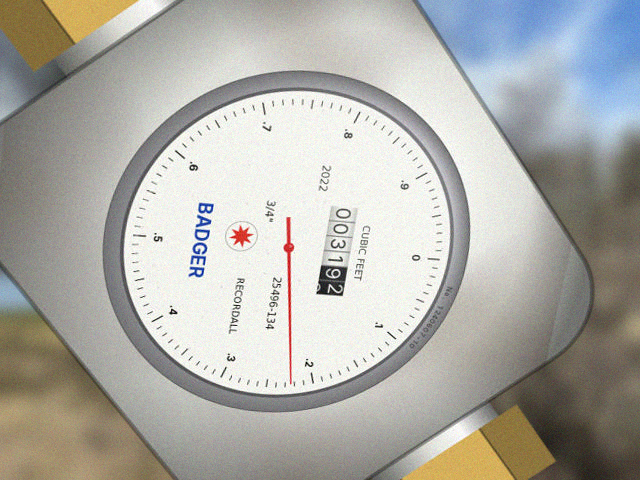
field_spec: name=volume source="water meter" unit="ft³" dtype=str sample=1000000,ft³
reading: 3192.22,ft³
